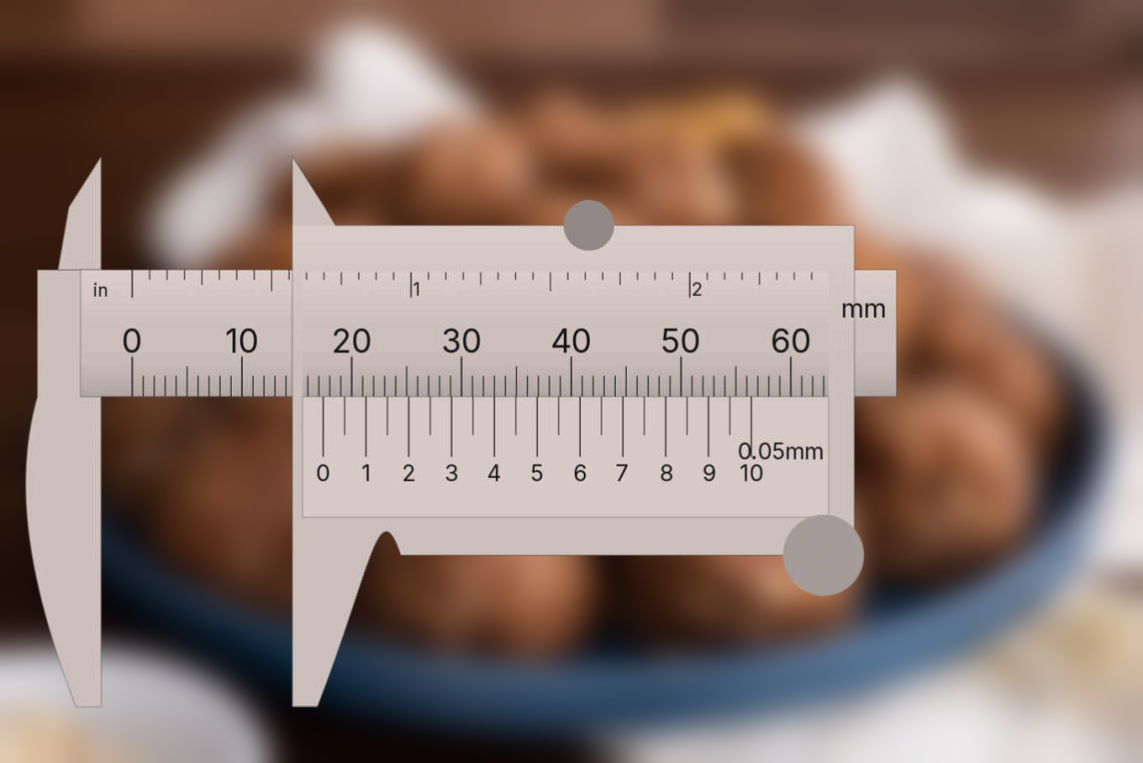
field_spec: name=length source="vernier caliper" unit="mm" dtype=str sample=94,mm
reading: 17.4,mm
